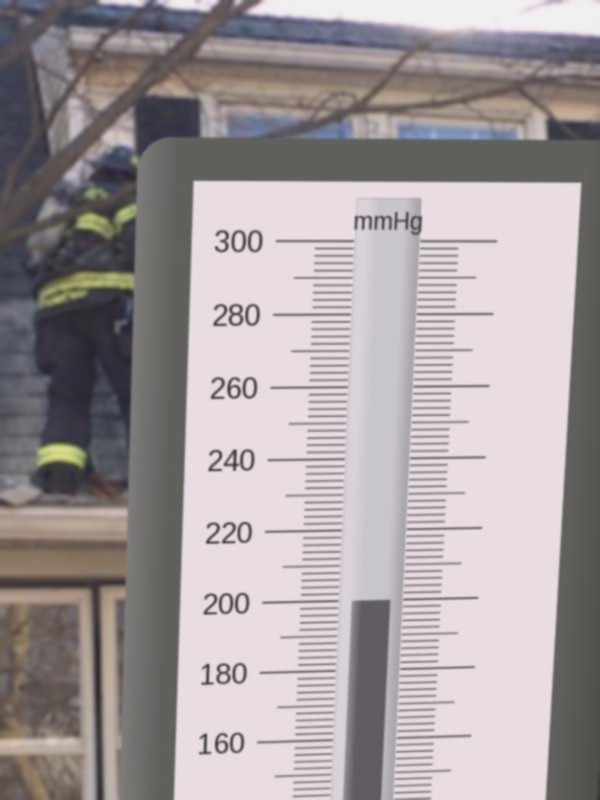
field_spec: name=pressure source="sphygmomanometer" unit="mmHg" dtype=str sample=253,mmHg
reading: 200,mmHg
